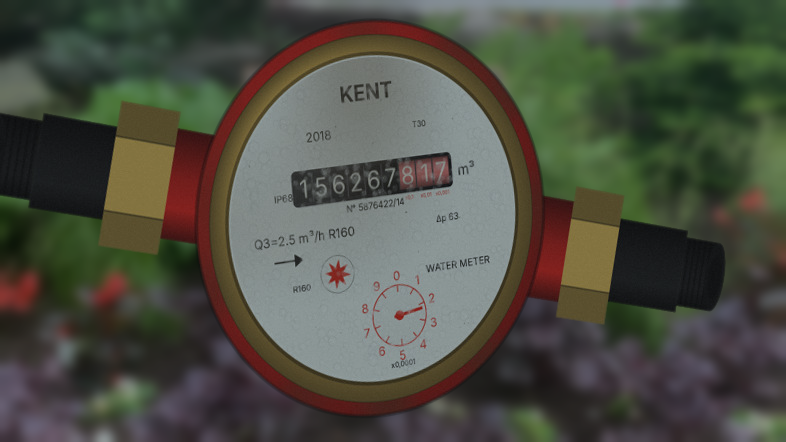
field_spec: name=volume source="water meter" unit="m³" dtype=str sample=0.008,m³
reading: 156267.8172,m³
